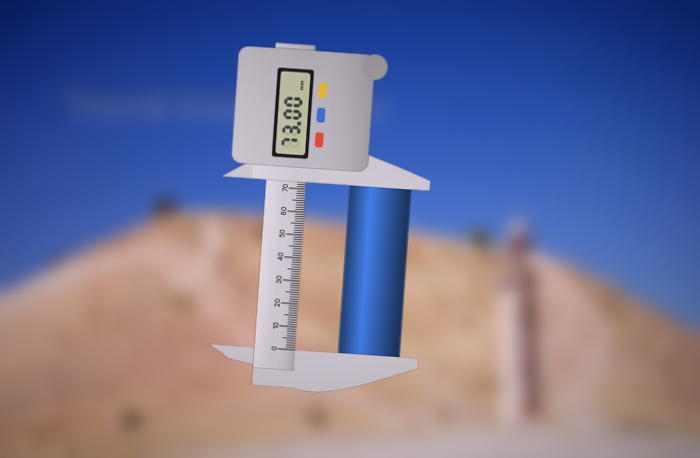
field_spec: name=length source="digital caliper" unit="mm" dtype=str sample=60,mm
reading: 73.00,mm
